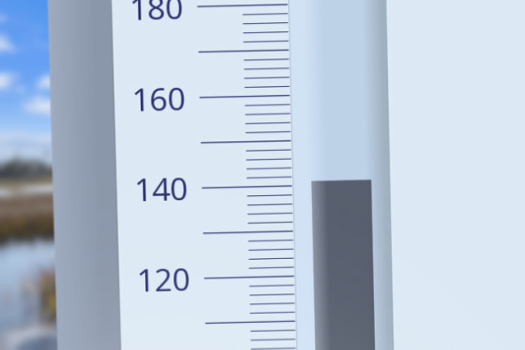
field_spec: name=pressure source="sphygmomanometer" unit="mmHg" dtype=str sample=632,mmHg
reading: 141,mmHg
